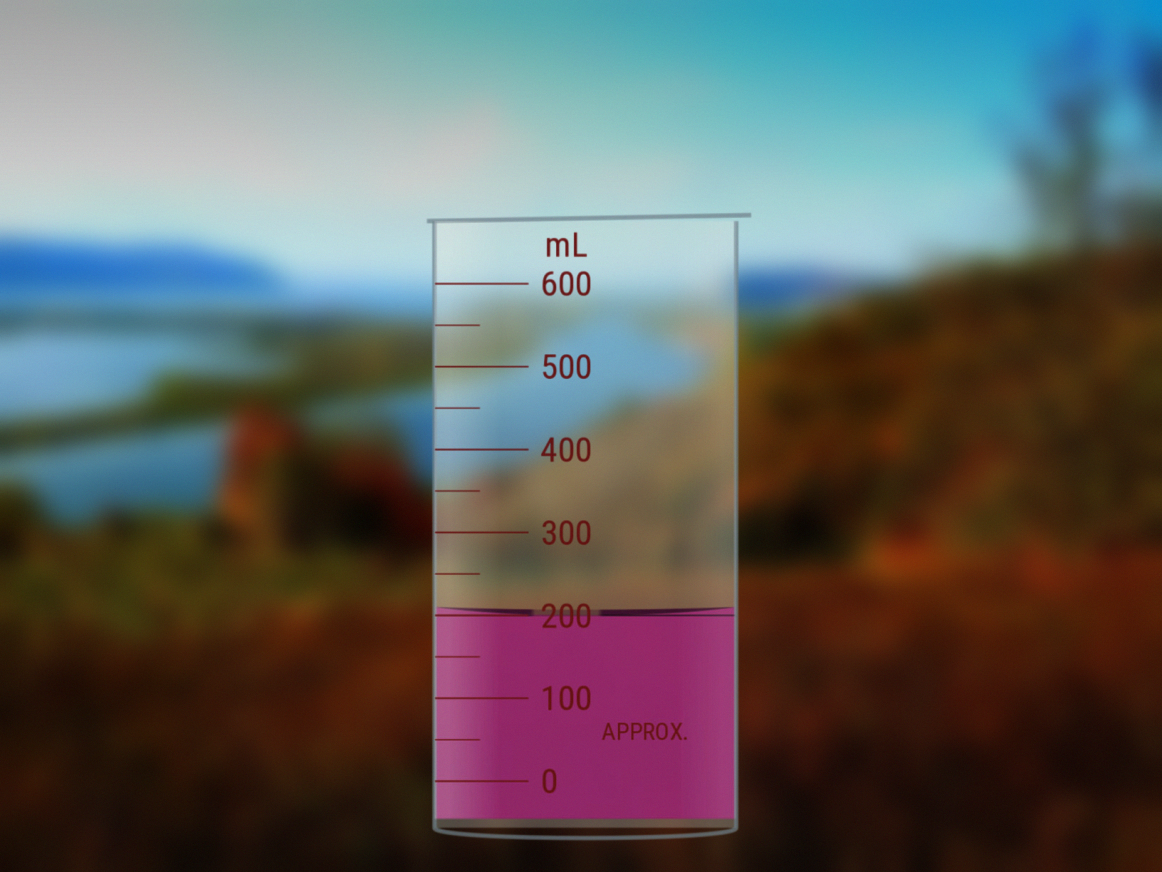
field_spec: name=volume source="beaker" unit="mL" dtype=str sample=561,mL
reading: 200,mL
